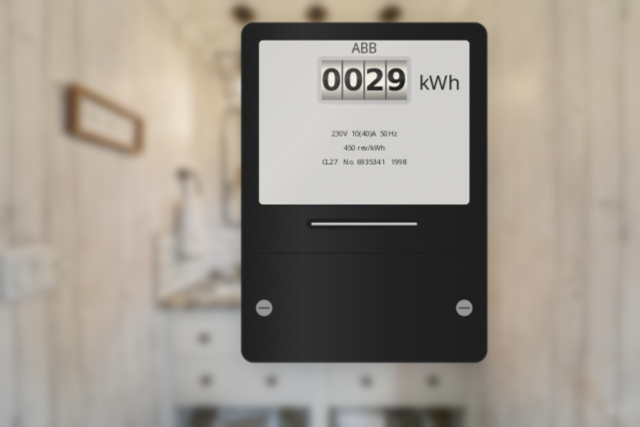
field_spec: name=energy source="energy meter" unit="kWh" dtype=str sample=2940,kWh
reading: 29,kWh
